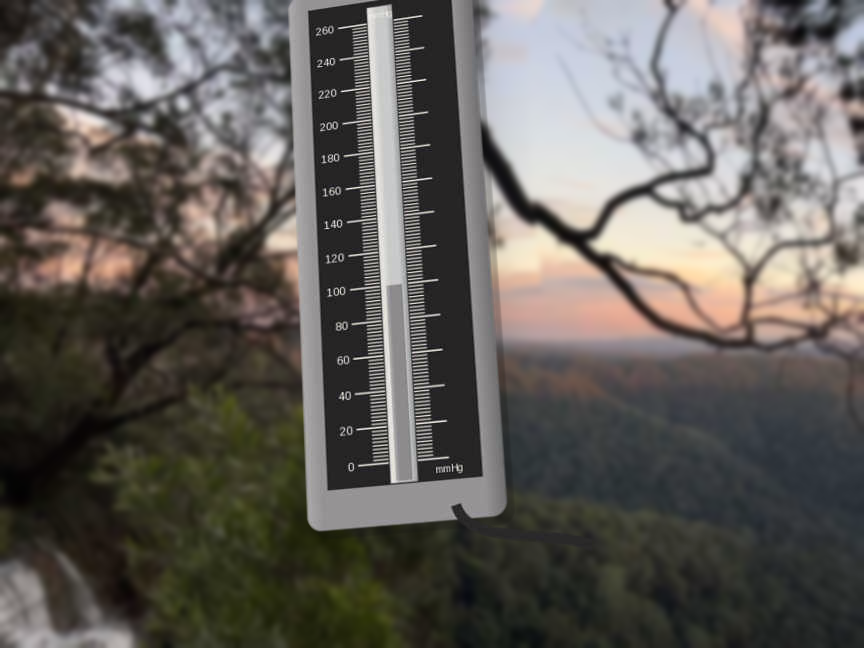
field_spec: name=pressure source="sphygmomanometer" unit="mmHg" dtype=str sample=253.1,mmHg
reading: 100,mmHg
